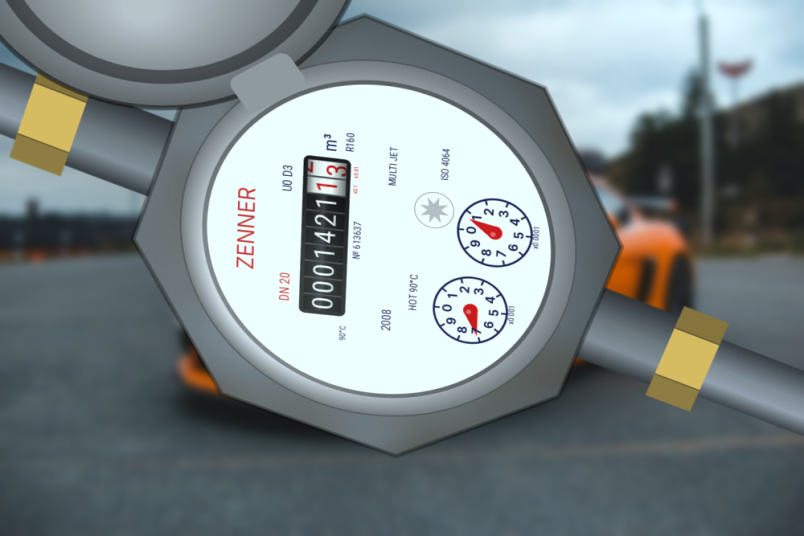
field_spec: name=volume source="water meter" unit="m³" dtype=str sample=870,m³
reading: 1421.1270,m³
